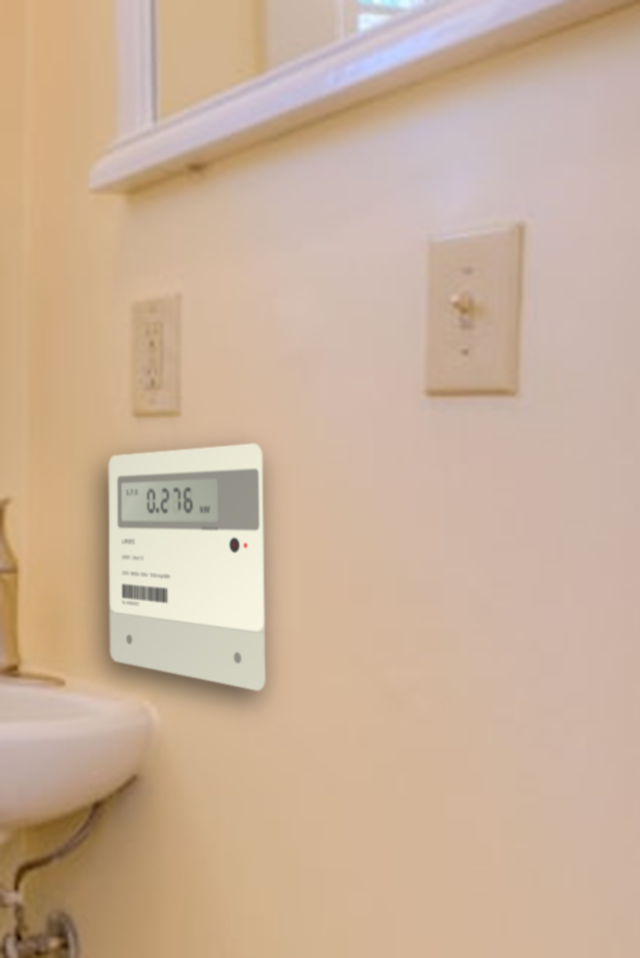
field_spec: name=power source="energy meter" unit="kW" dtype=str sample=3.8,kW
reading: 0.276,kW
